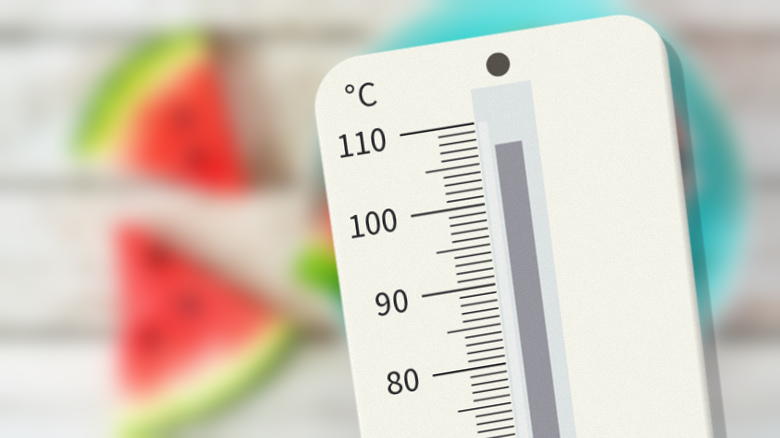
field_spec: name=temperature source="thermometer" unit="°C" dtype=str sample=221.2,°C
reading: 107,°C
